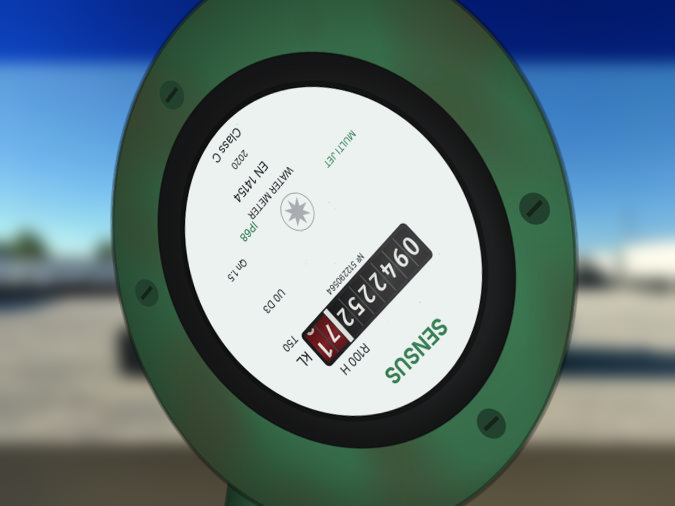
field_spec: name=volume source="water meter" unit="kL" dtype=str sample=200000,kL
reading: 942252.71,kL
